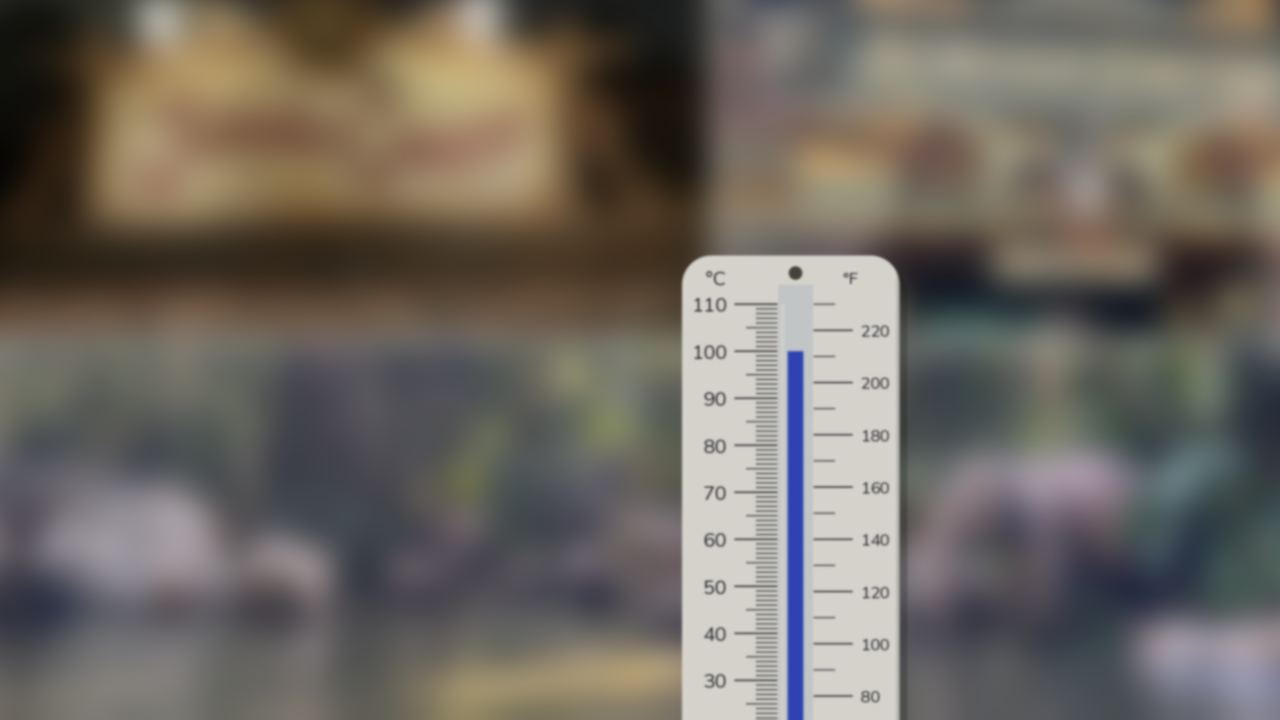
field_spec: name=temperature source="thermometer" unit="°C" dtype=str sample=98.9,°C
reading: 100,°C
